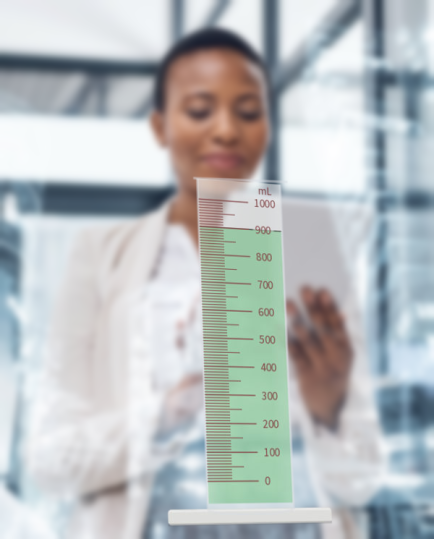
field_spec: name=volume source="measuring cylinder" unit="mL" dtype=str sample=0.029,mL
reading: 900,mL
